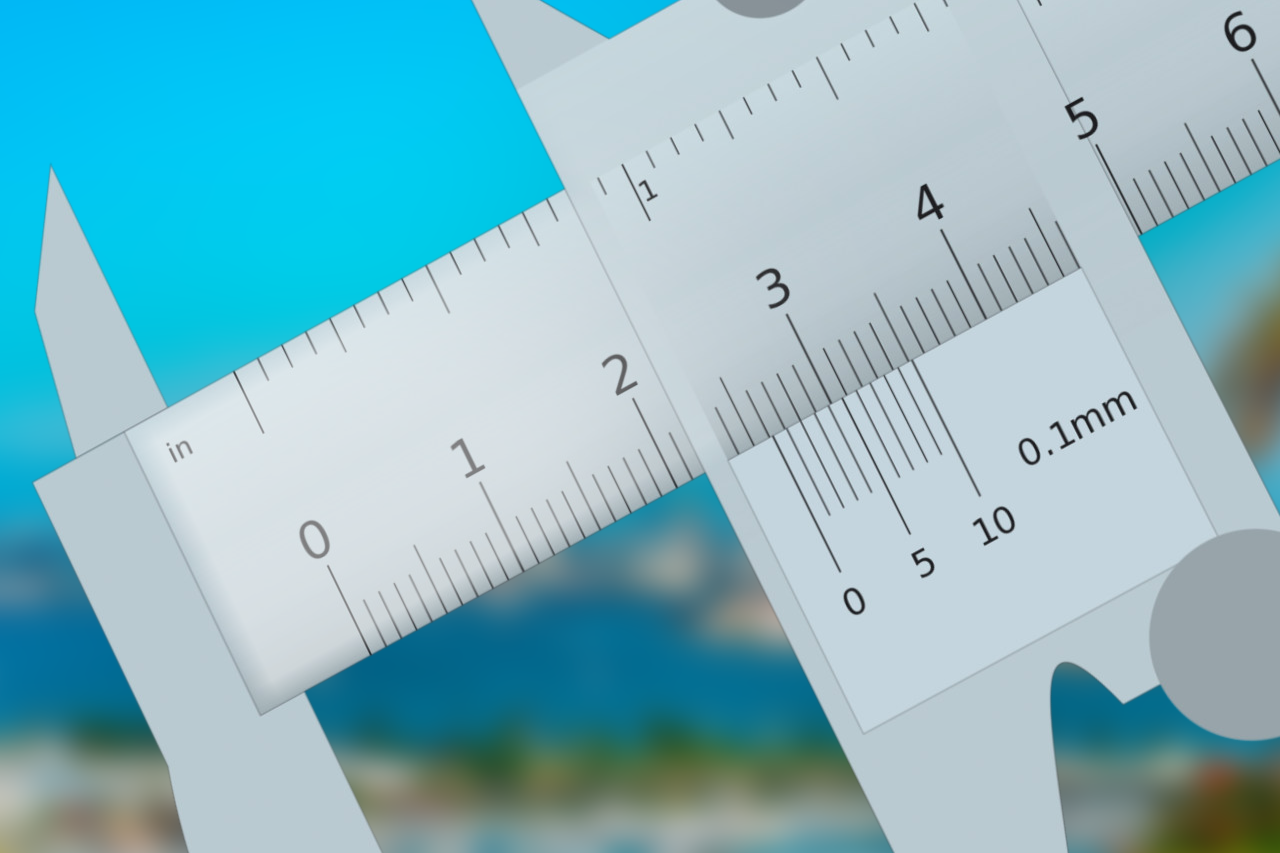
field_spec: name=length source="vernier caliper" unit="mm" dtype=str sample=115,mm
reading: 26.2,mm
